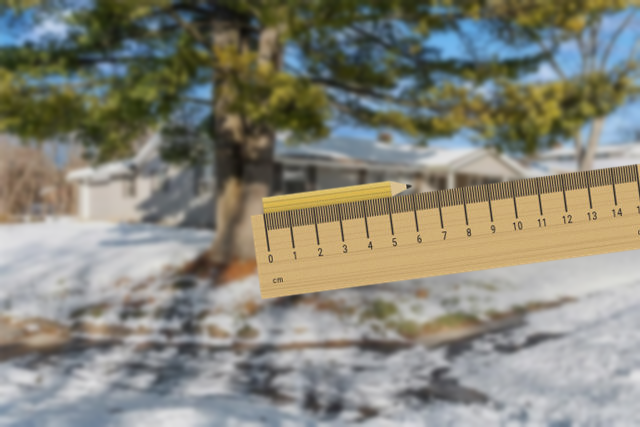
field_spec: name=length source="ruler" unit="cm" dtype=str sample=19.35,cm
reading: 6,cm
